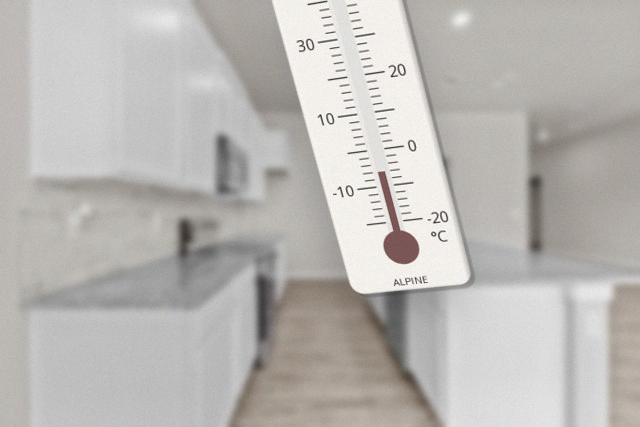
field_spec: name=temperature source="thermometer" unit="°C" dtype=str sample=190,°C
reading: -6,°C
